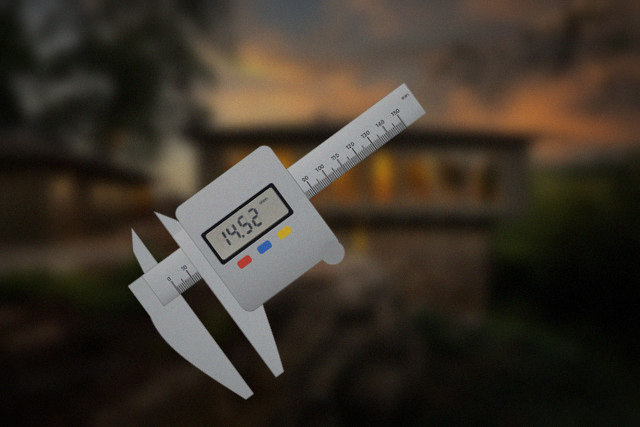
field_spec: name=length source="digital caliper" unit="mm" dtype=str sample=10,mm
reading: 14.52,mm
